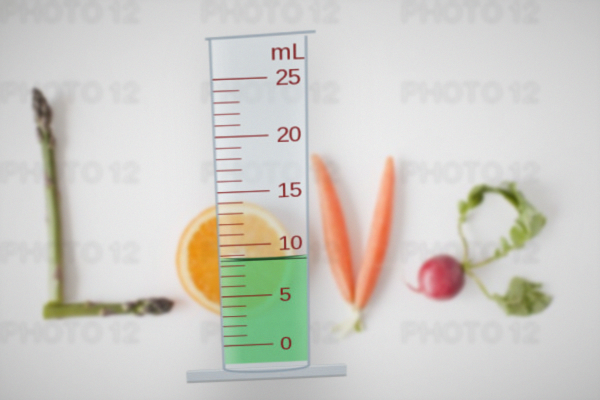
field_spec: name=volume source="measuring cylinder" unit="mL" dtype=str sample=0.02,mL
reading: 8.5,mL
